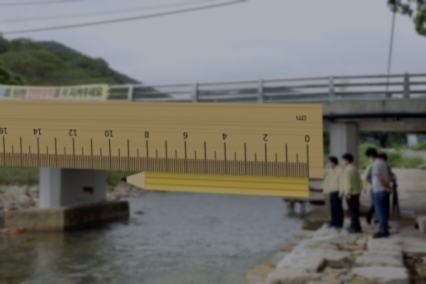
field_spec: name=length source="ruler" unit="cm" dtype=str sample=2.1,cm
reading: 9.5,cm
